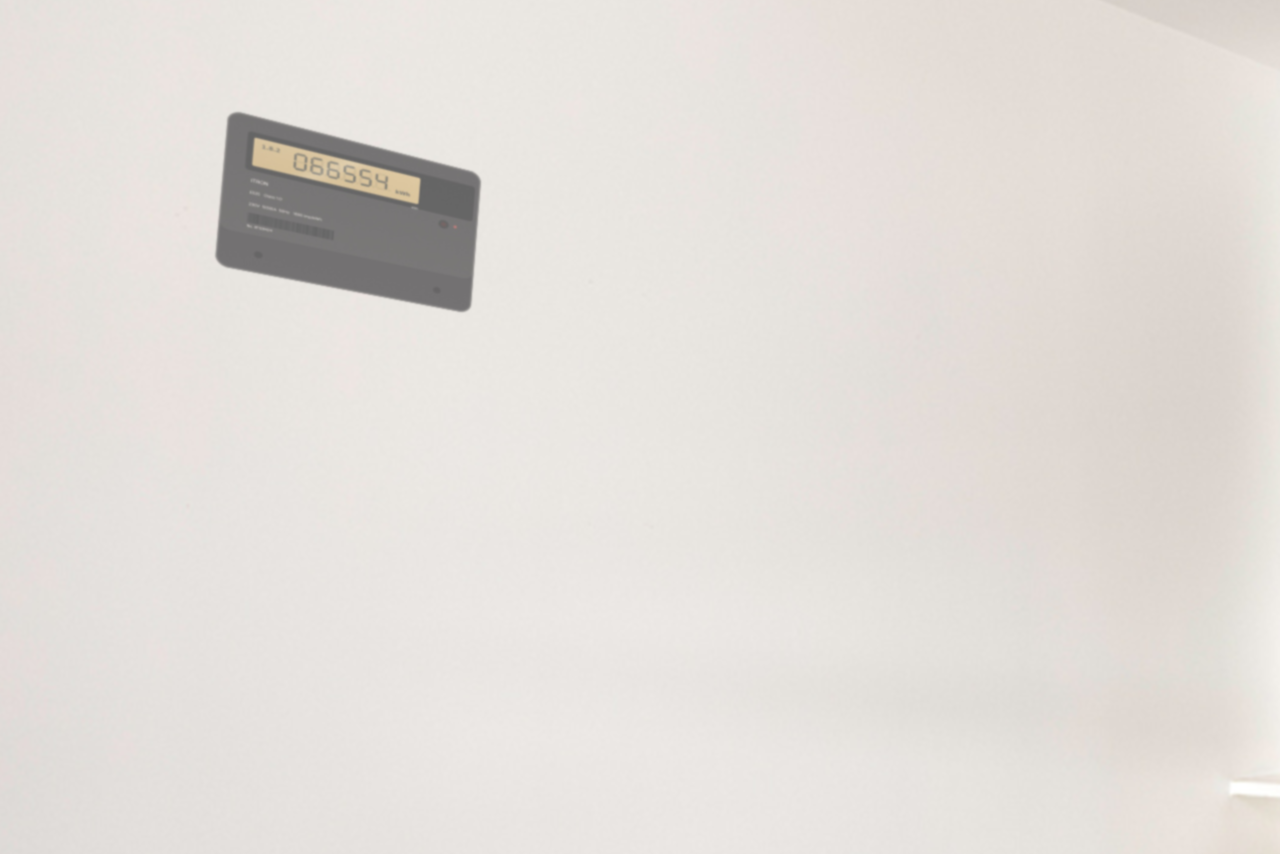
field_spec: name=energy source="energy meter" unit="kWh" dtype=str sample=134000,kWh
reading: 66554,kWh
